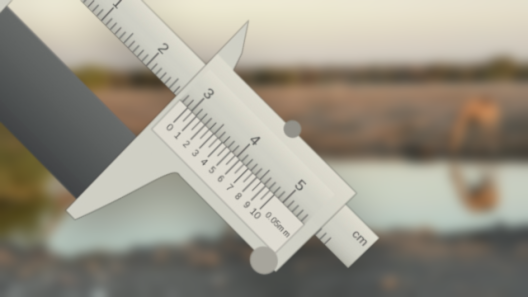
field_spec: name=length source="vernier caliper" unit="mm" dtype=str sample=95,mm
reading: 29.2,mm
